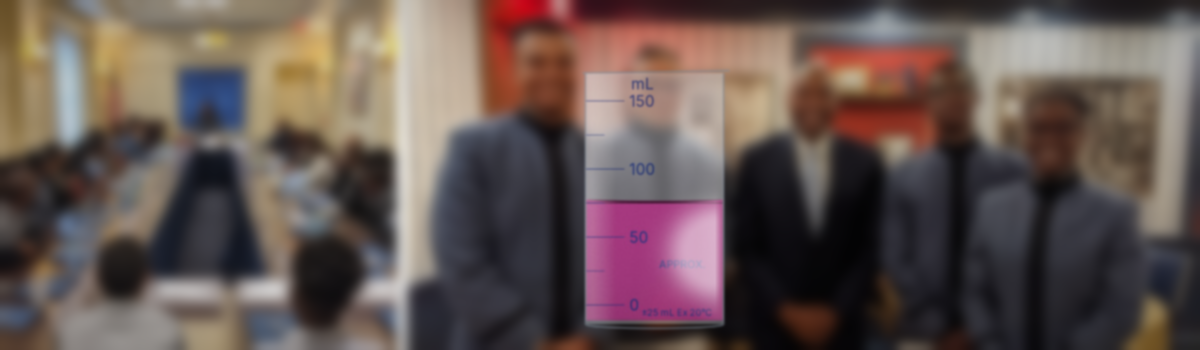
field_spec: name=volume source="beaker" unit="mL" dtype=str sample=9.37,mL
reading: 75,mL
